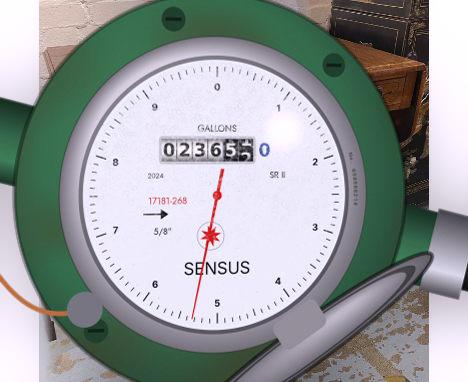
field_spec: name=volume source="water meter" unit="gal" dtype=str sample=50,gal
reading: 236515.3,gal
